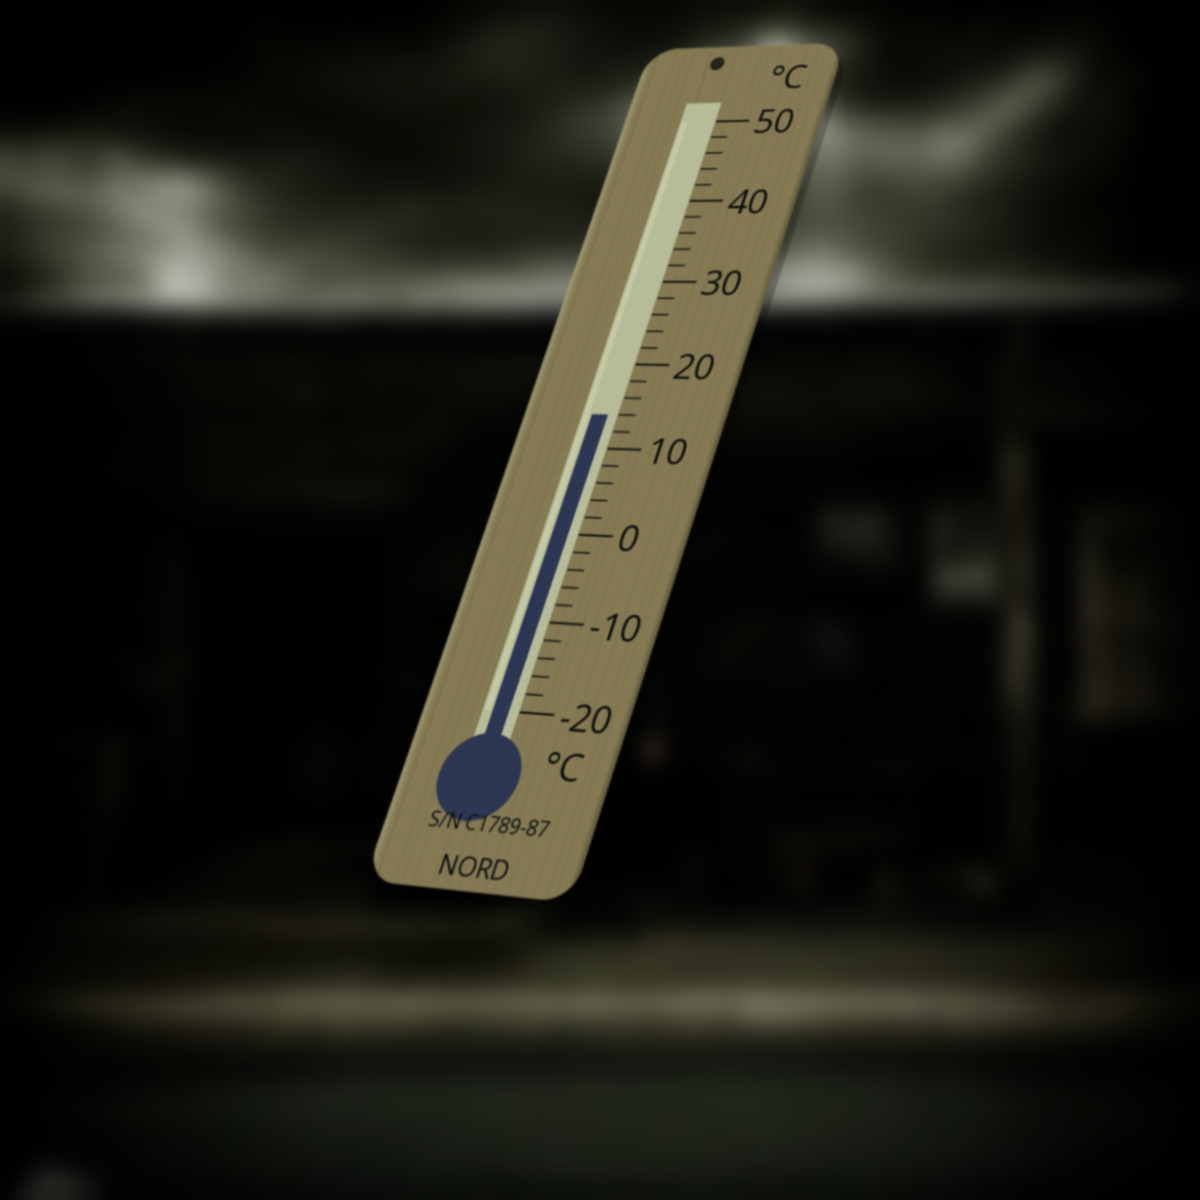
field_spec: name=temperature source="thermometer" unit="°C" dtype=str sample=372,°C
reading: 14,°C
